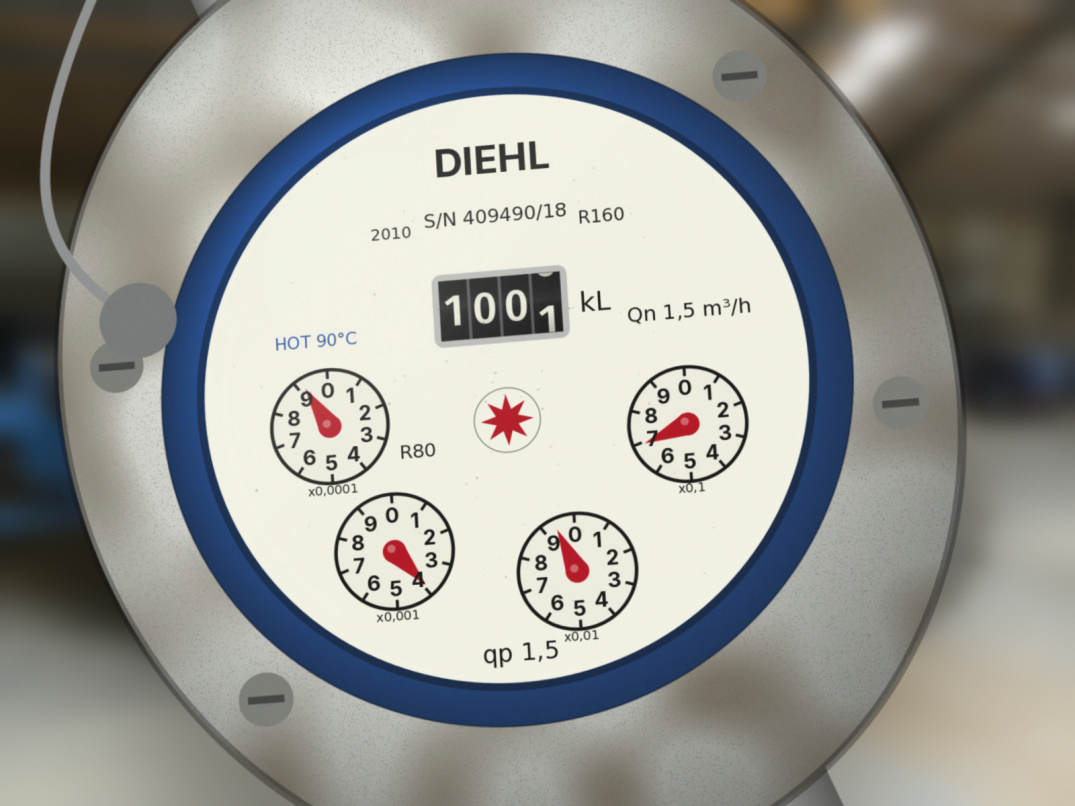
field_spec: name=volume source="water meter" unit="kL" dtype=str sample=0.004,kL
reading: 1000.6939,kL
